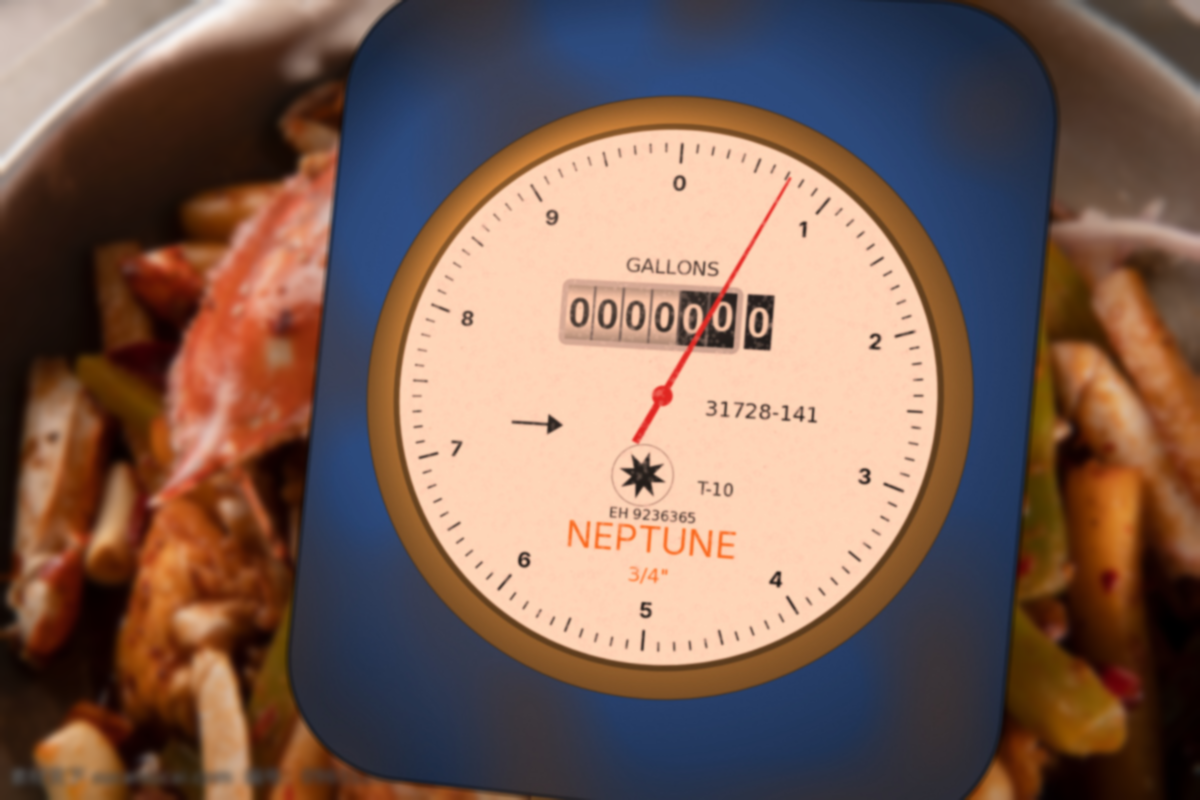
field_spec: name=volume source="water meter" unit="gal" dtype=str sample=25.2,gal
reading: 0.7,gal
